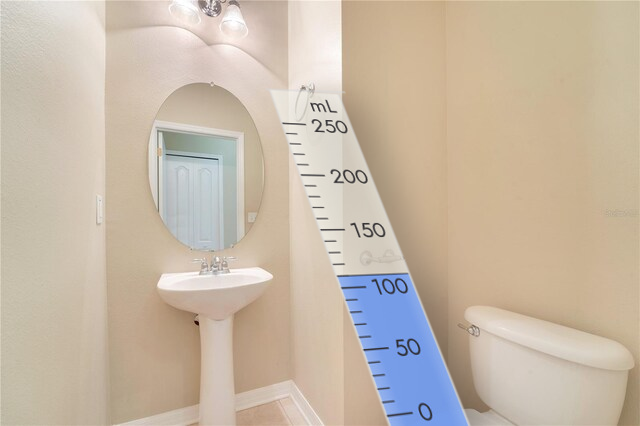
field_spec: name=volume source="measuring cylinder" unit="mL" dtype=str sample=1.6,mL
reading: 110,mL
